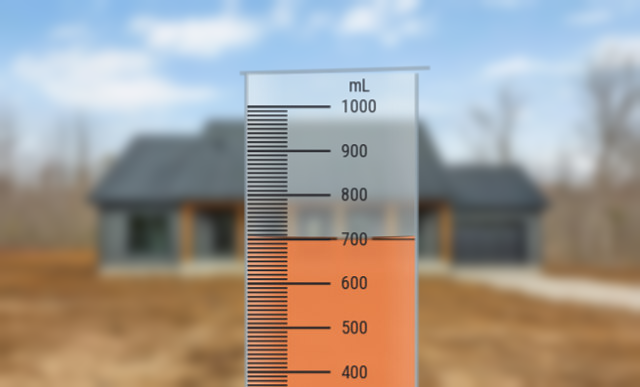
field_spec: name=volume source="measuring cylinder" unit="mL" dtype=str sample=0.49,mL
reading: 700,mL
